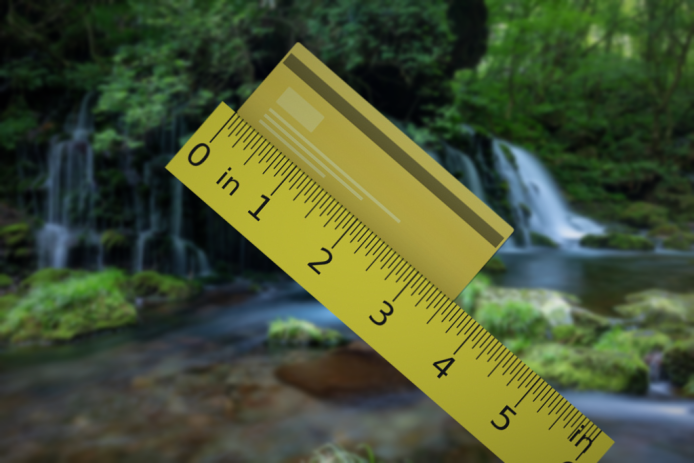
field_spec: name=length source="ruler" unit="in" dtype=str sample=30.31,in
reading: 3.5625,in
